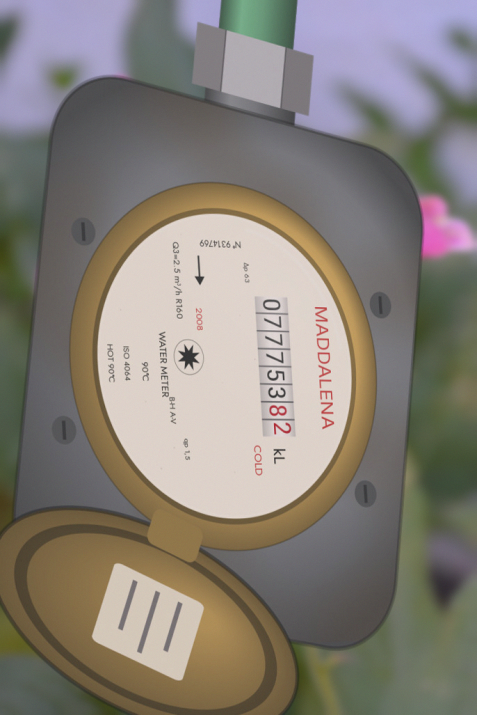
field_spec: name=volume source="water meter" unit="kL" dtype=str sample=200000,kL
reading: 77753.82,kL
